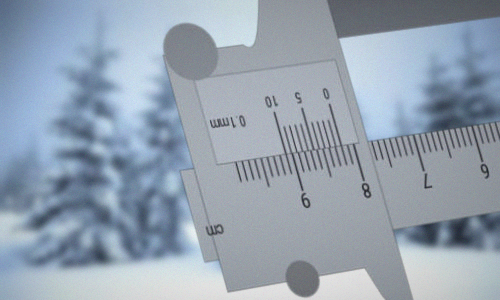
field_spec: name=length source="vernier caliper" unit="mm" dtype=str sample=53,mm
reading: 82.0,mm
